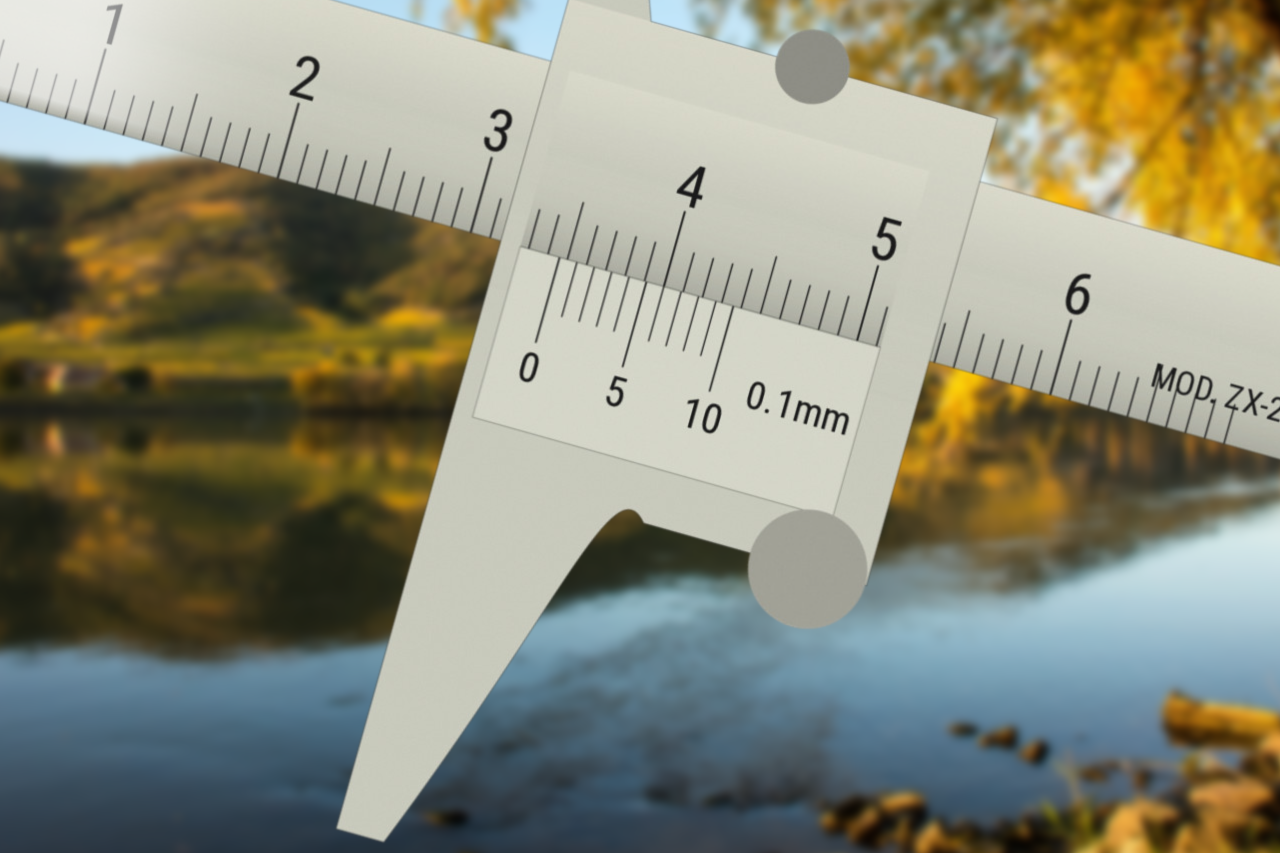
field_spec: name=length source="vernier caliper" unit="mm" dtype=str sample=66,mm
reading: 34.6,mm
